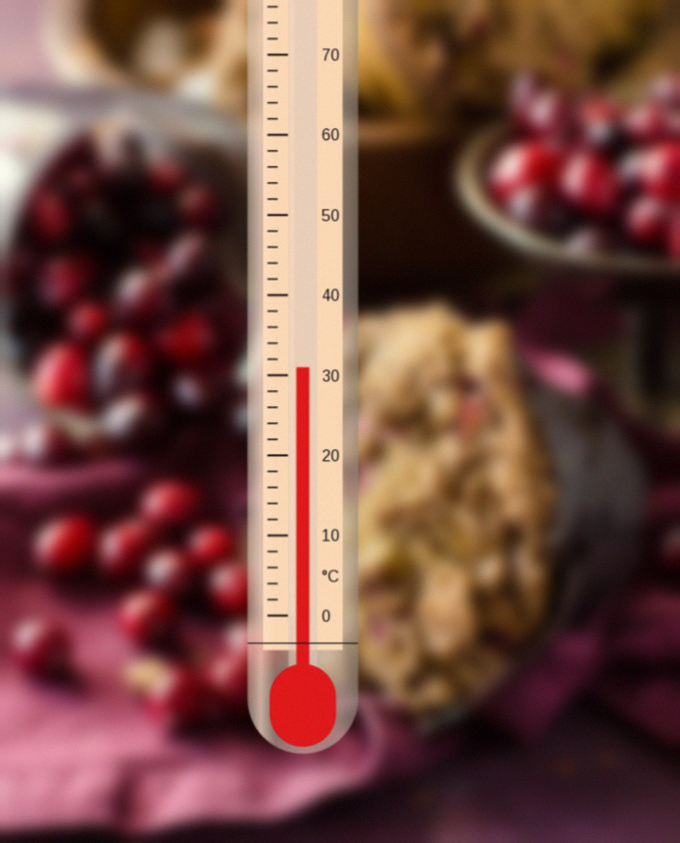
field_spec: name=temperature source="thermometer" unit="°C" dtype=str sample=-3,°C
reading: 31,°C
